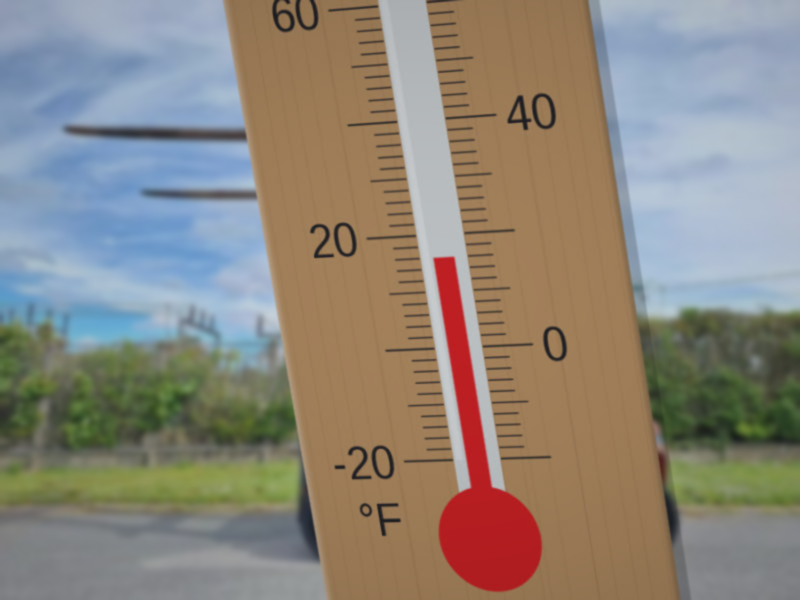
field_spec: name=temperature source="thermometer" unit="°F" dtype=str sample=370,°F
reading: 16,°F
